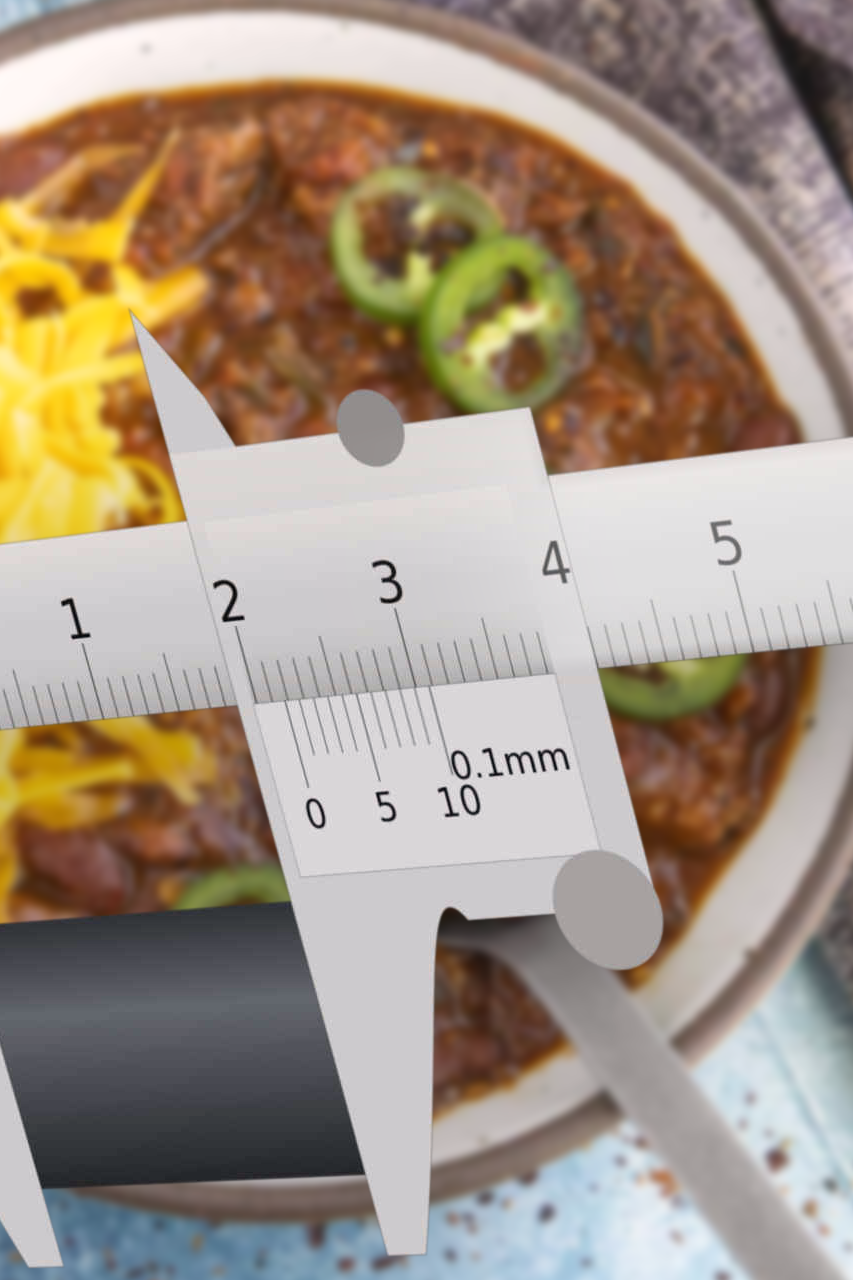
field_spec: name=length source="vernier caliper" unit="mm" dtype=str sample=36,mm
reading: 21.8,mm
